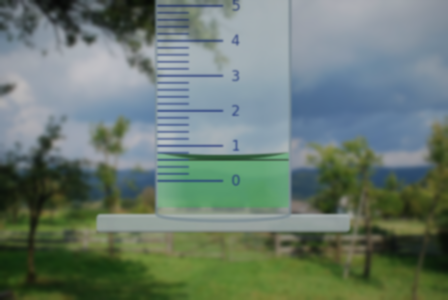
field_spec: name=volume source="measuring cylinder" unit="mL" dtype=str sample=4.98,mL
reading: 0.6,mL
